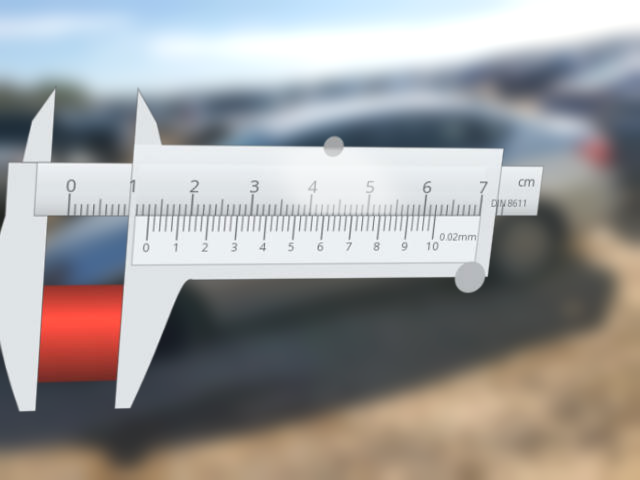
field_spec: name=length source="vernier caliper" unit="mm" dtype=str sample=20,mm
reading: 13.0,mm
